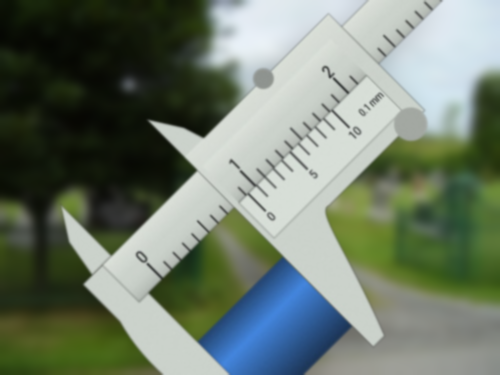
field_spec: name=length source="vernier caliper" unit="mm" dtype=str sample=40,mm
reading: 9.2,mm
